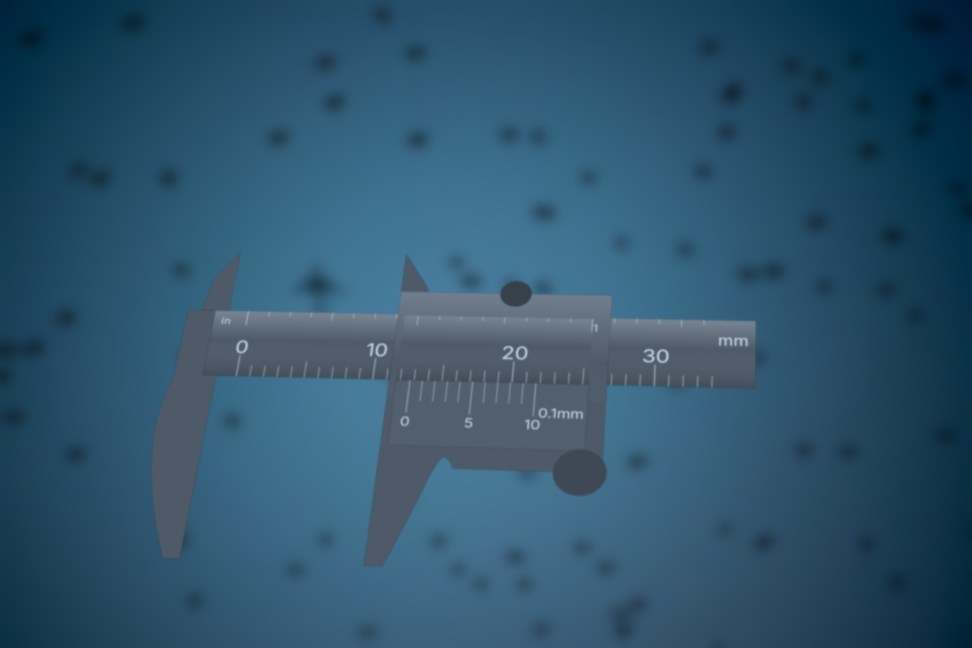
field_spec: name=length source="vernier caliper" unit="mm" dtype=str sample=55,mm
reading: 12.7,mm
